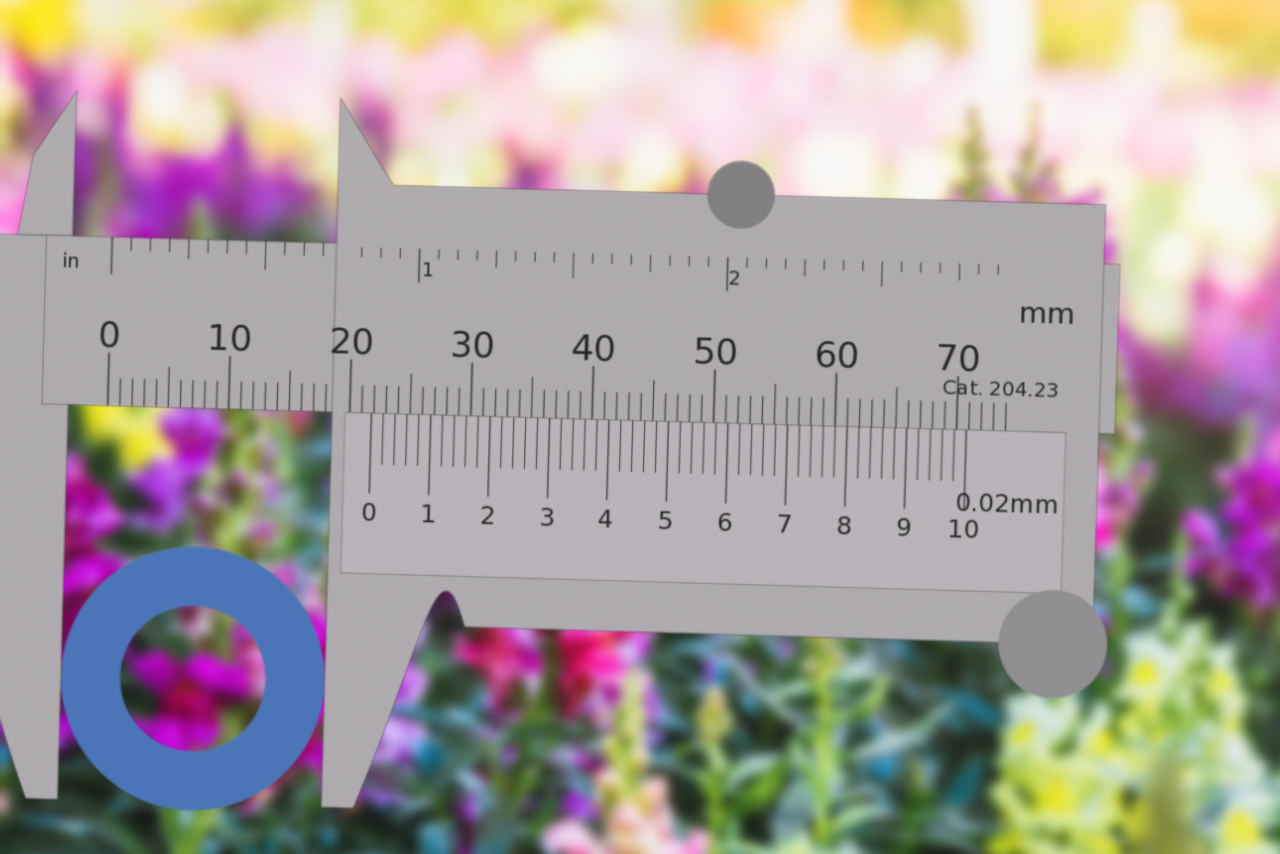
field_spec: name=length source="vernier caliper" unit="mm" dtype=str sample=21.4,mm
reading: 21.8,mm
